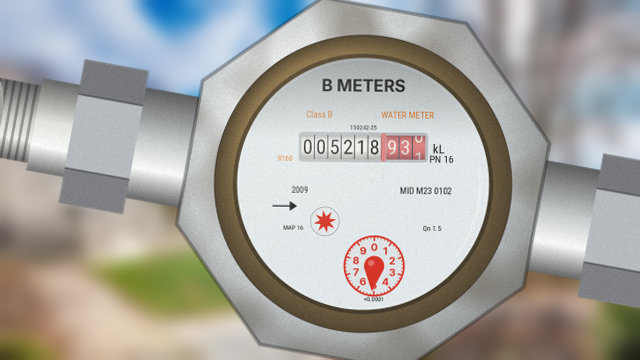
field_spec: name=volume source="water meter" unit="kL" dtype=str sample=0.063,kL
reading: 5218.9305,kL
